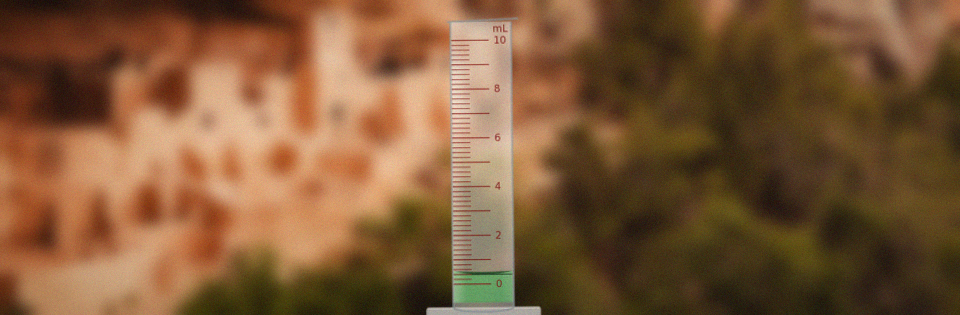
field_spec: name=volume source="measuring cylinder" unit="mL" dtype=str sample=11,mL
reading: 0.4,mL
